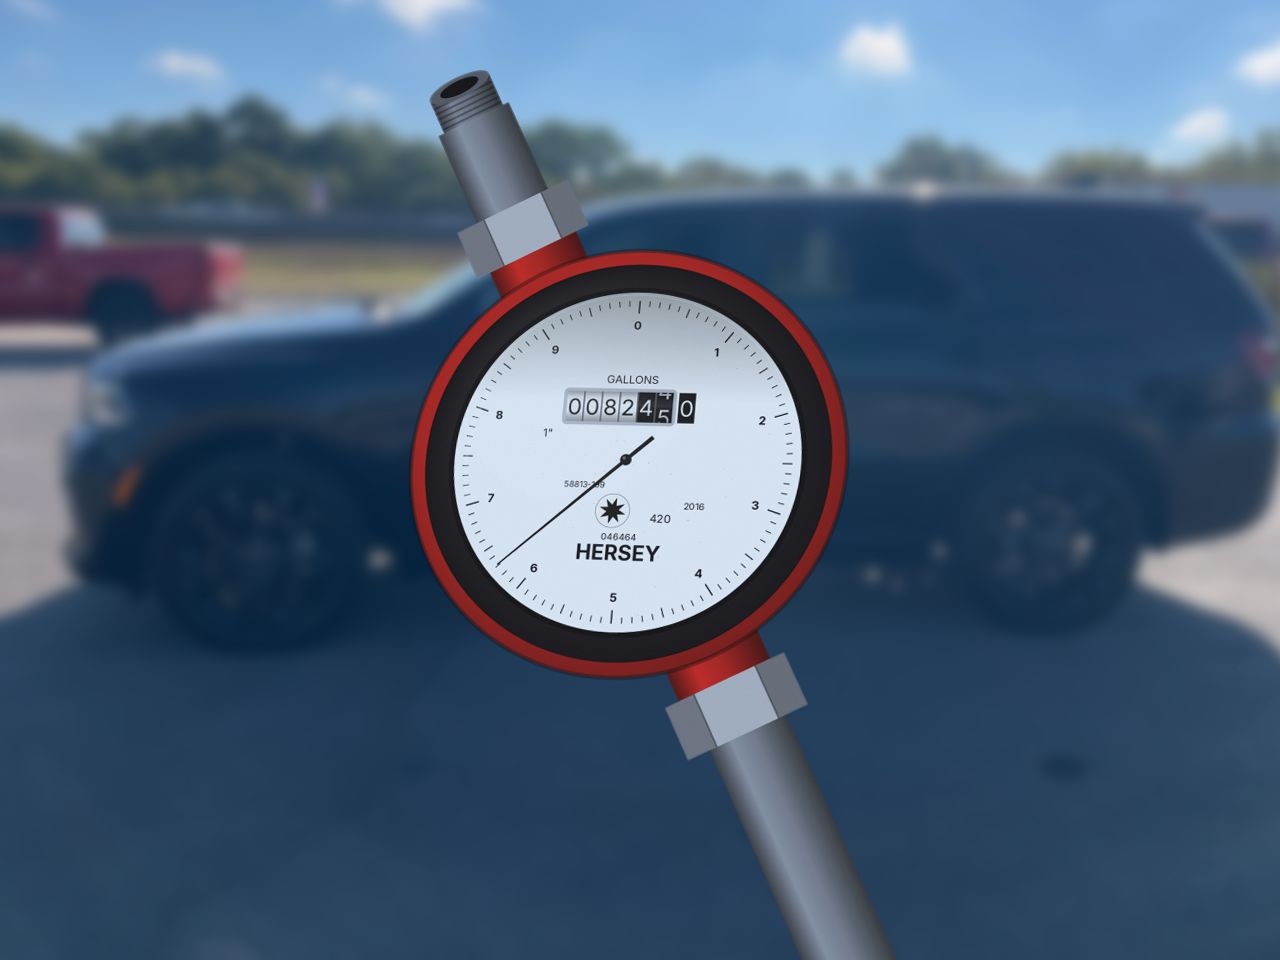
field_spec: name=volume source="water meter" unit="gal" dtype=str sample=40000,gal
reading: 82446.3,gal
